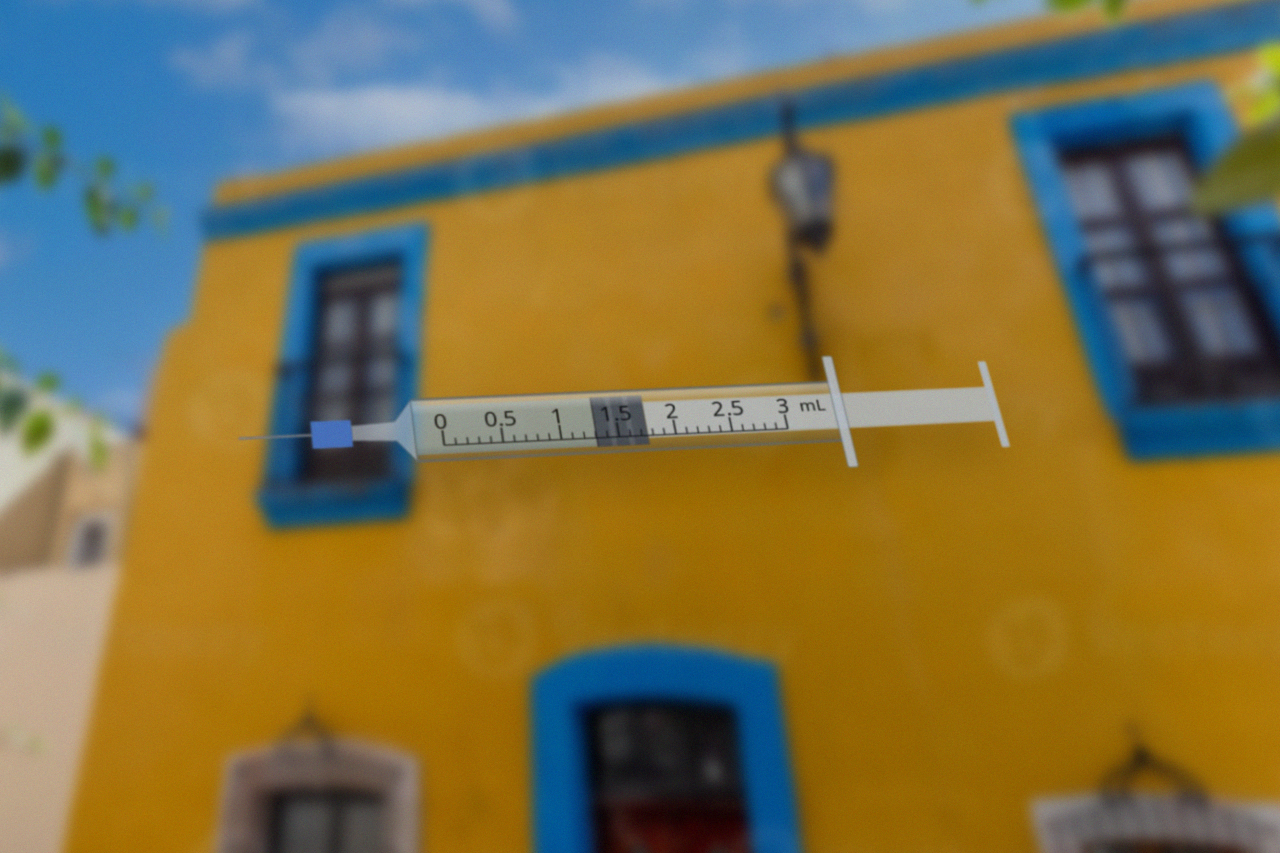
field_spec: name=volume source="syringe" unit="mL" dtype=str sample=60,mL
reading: 1.3,mL
